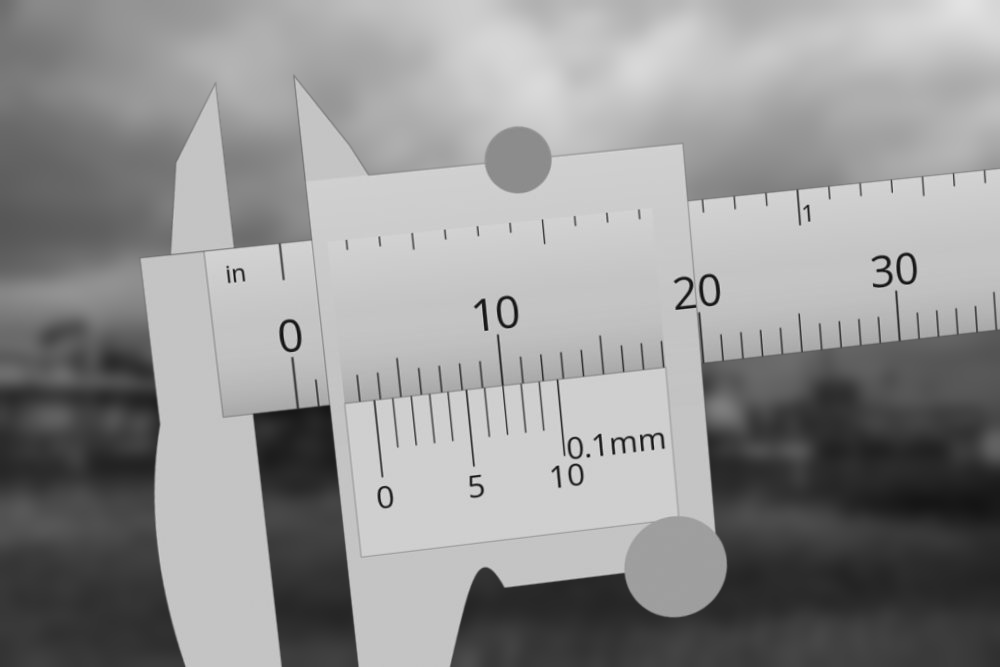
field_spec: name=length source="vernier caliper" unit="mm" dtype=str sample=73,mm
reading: 3.7,mm
